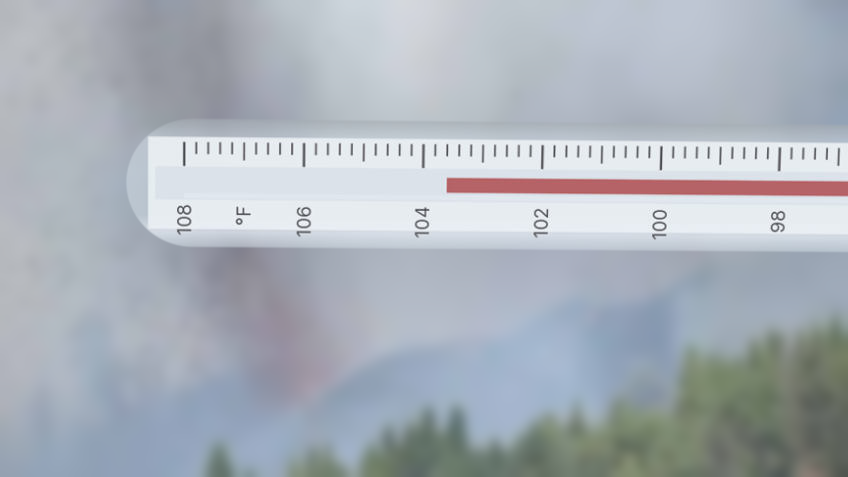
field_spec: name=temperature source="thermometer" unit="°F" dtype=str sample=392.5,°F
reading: 103.6,°F
